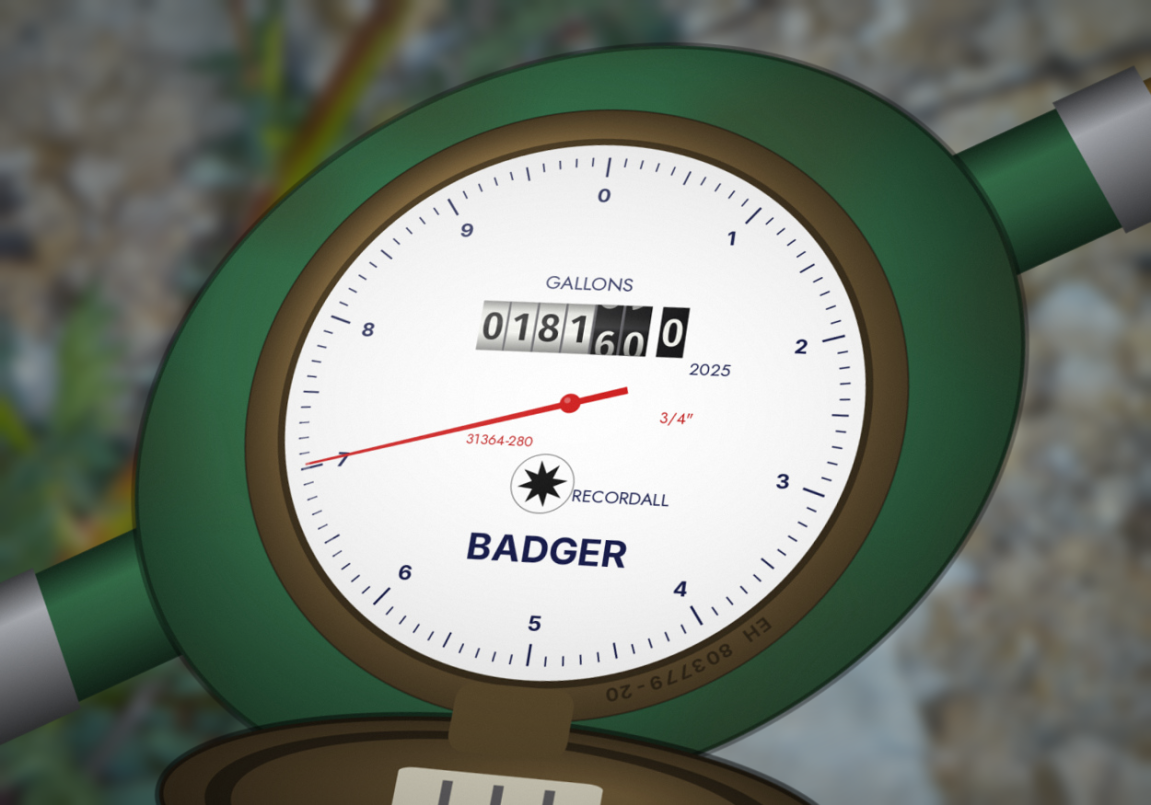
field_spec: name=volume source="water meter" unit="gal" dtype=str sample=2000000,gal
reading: 181597.0,gal
